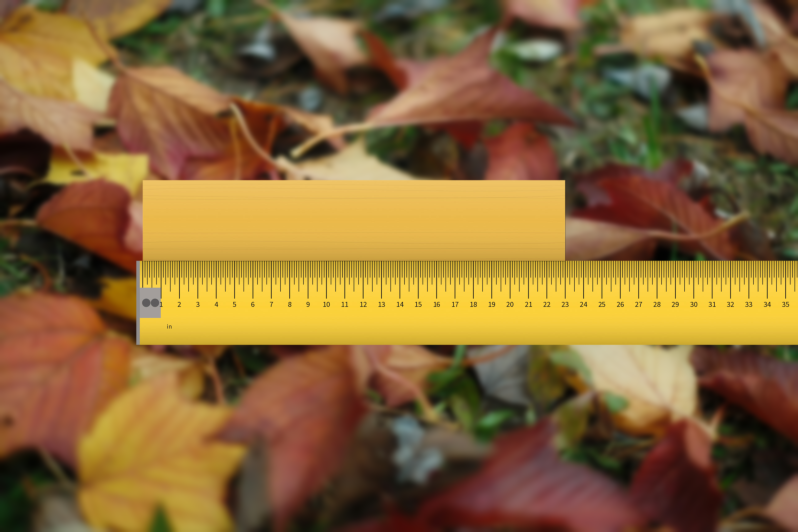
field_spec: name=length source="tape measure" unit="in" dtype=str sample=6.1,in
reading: 23,in
